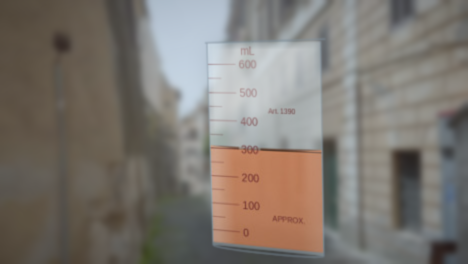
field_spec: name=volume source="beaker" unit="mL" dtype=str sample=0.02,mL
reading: 300,mL
